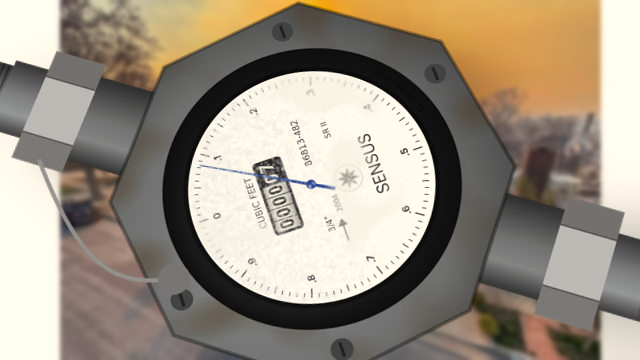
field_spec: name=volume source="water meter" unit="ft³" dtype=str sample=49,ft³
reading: 7.08,ft³
